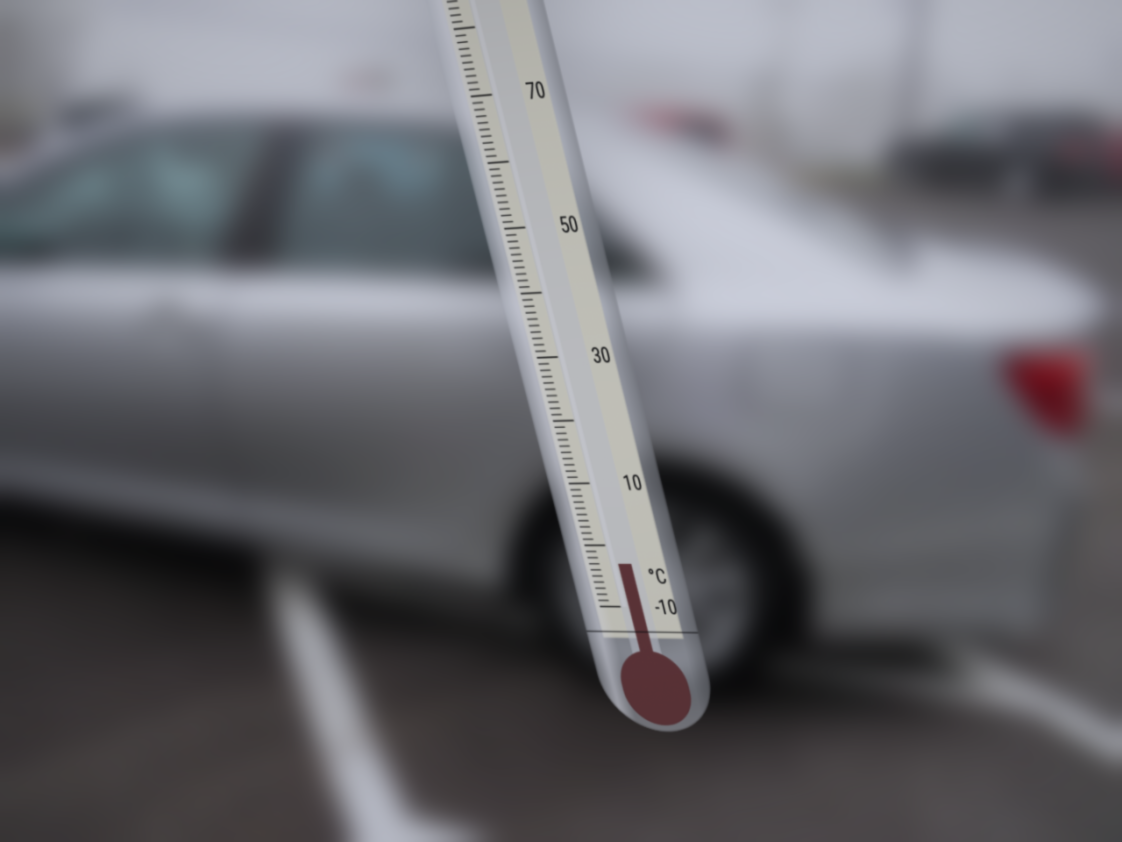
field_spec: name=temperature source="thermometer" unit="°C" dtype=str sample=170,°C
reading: -3,°C
